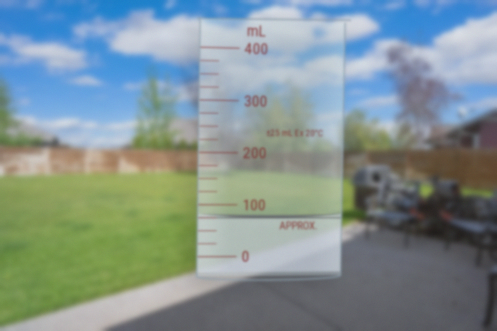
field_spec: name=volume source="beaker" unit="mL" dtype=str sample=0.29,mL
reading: 75,mL
